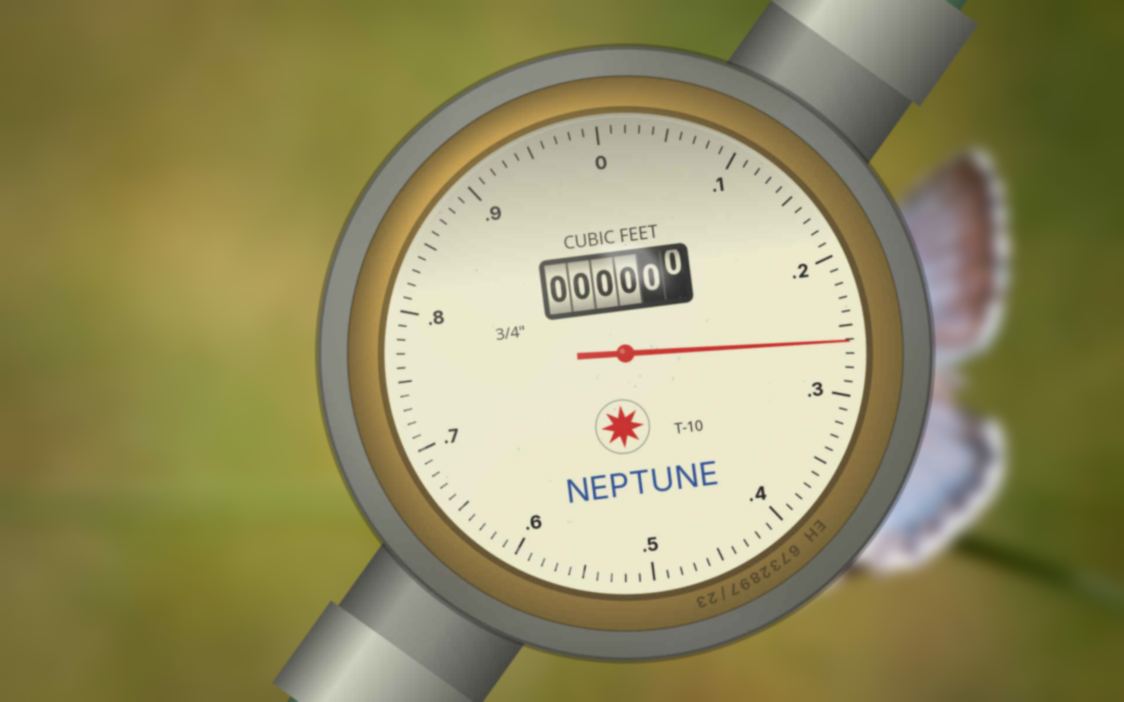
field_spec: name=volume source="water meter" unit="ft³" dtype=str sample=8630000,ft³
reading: 0.26,ft³
